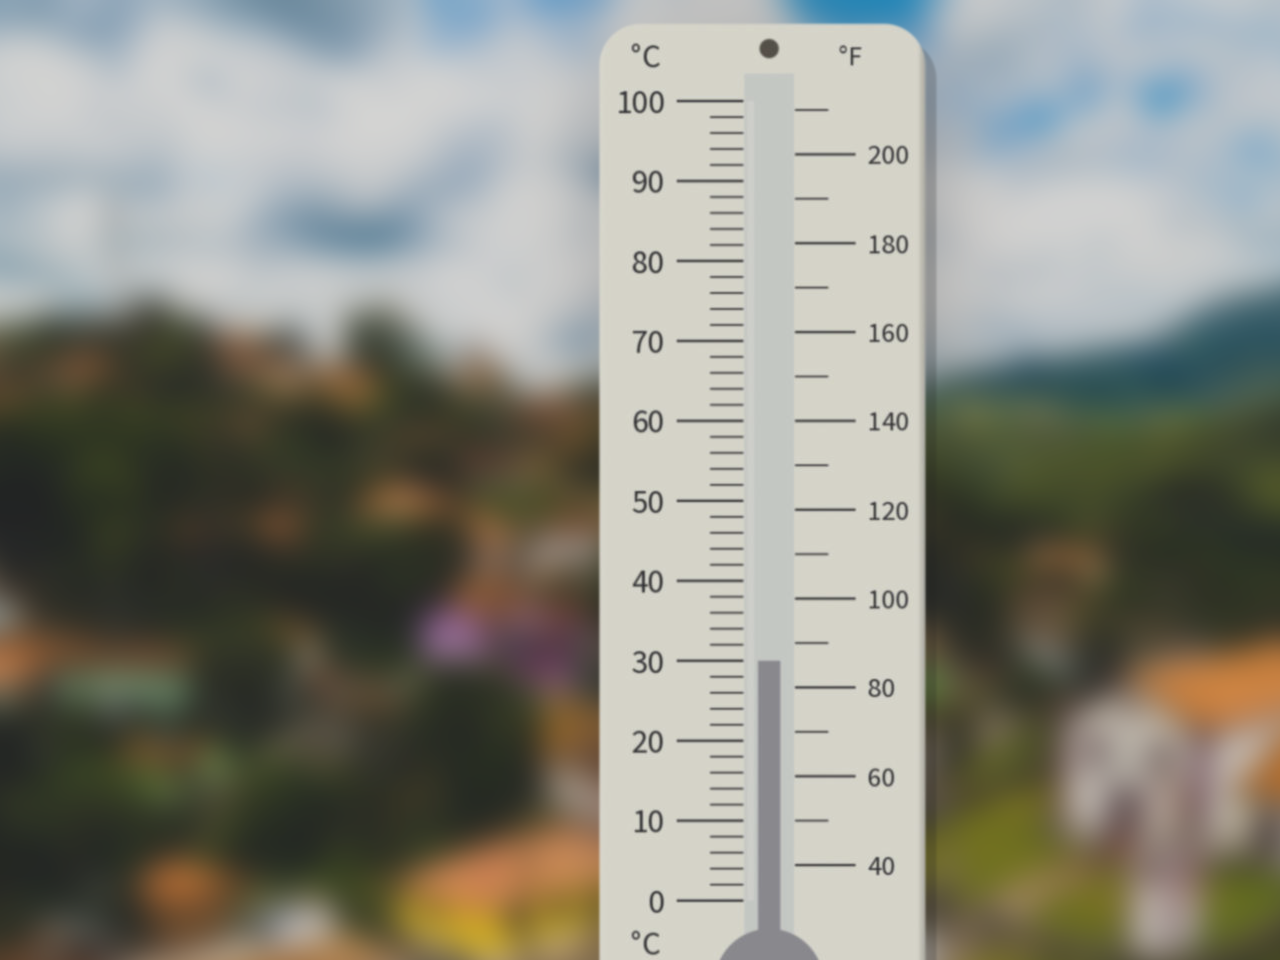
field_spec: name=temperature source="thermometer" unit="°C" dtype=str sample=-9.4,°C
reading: 30,°C
